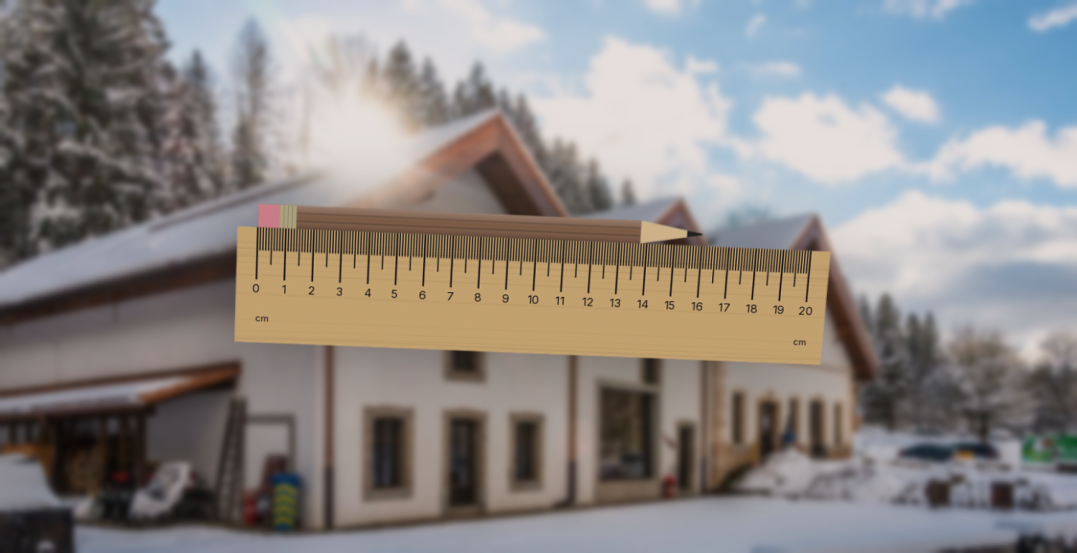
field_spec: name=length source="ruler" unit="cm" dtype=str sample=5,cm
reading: 16,cm
